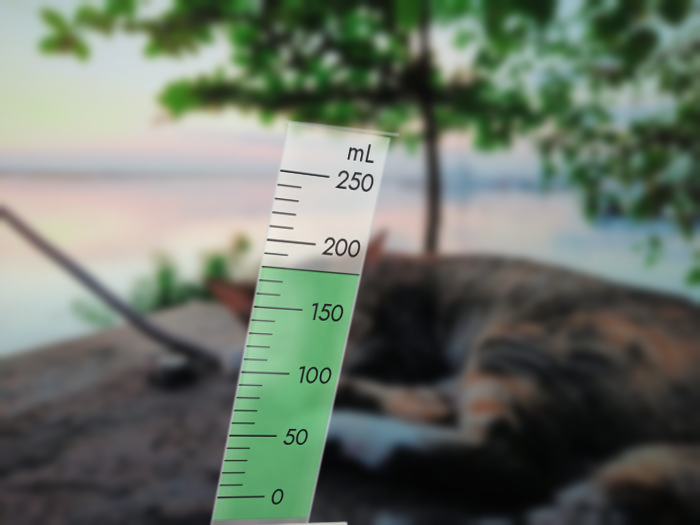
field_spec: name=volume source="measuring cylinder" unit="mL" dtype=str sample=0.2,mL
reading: 180,mL
